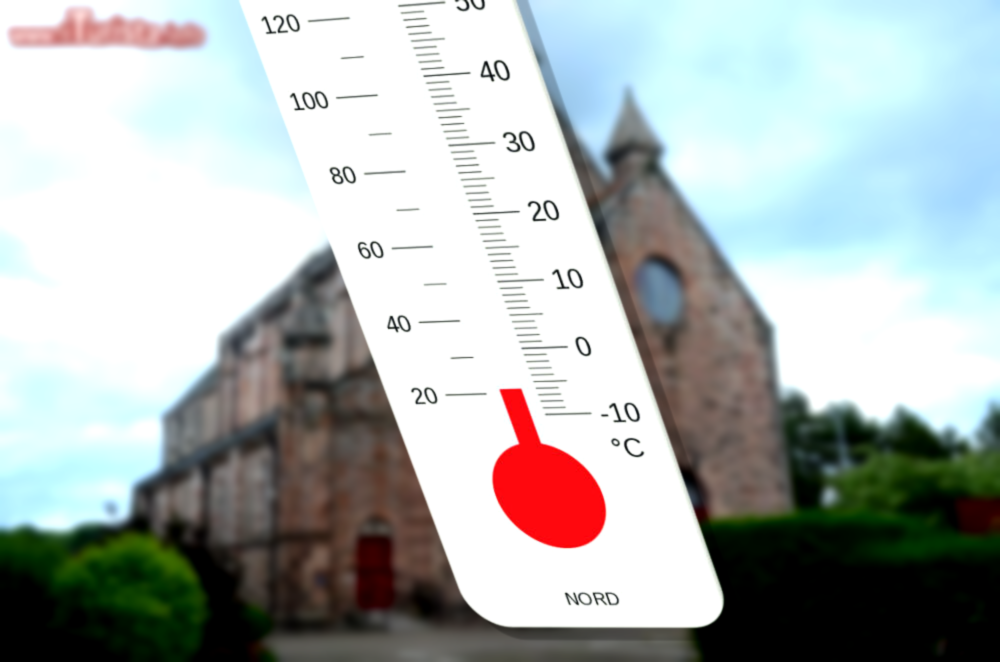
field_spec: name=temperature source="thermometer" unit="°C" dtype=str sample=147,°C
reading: -6,°C
